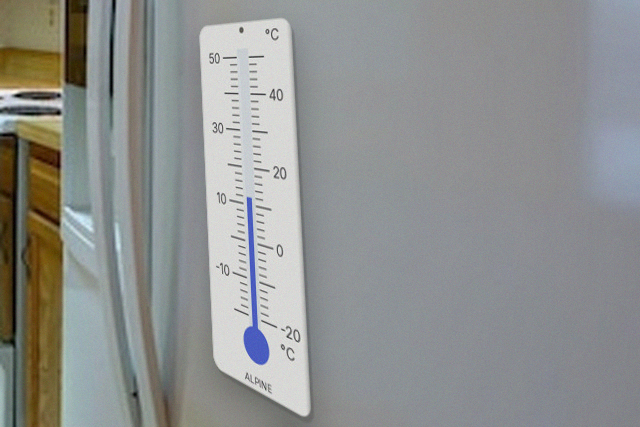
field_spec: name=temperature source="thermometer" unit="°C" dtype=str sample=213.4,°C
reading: 12,°C
